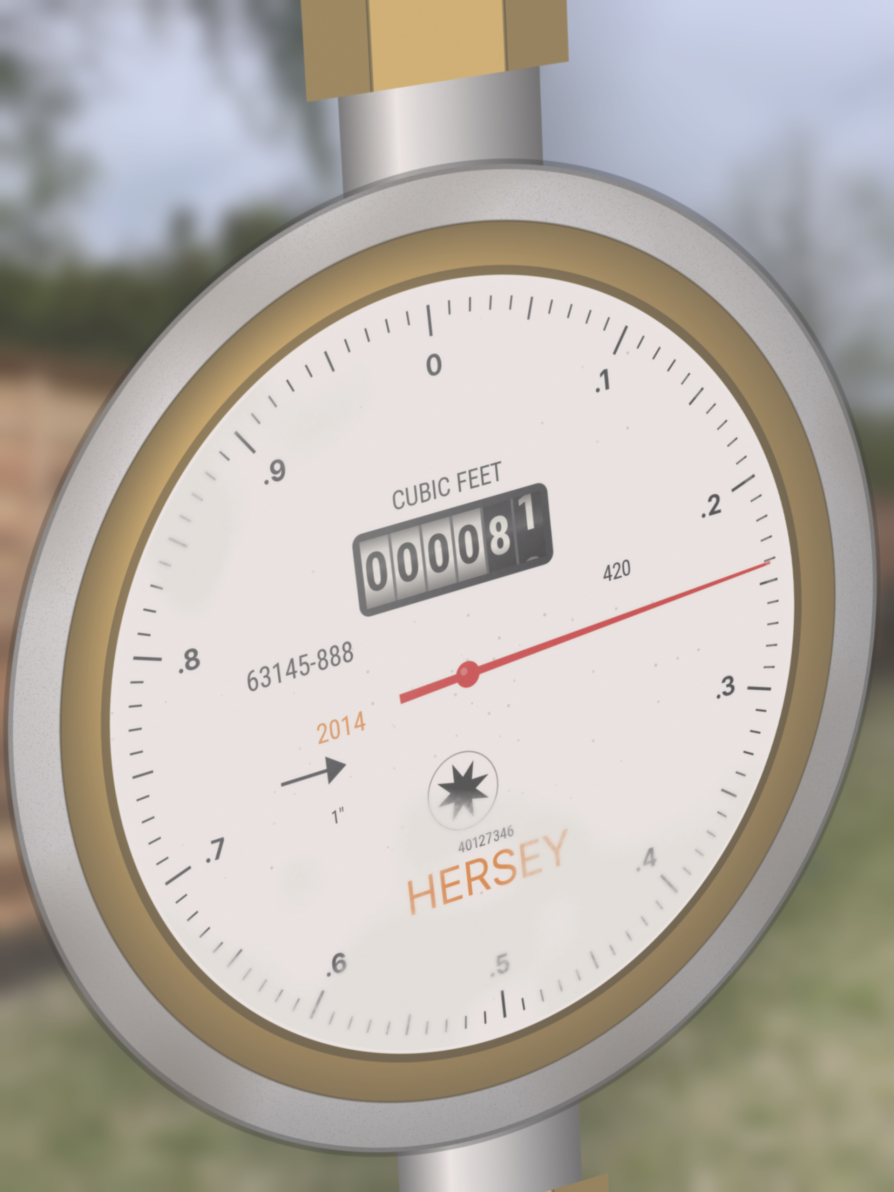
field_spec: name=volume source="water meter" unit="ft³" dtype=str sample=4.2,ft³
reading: 81.24,ft³
